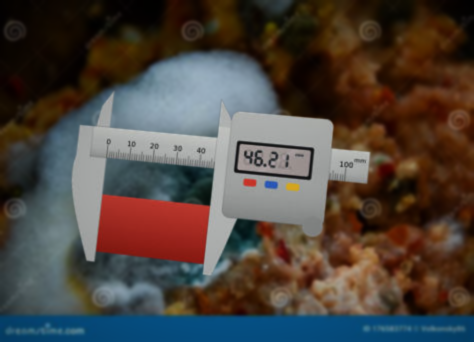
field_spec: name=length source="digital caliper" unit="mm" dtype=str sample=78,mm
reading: 46.21,mm
